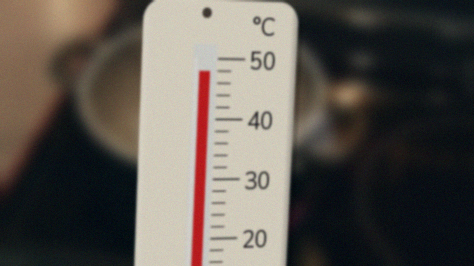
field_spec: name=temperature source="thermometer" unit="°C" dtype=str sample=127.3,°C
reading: 48,°C
